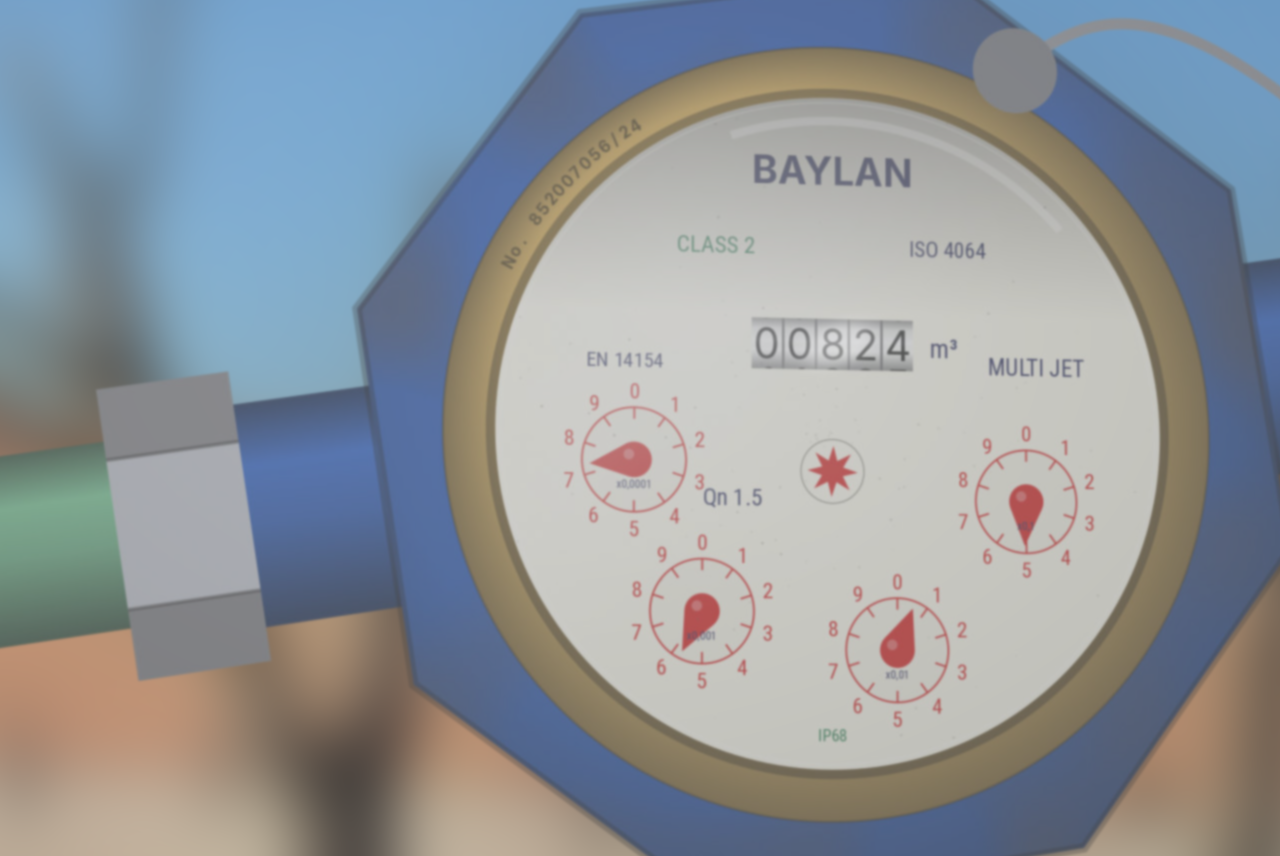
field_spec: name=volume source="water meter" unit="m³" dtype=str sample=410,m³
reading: 824.5057,m³
